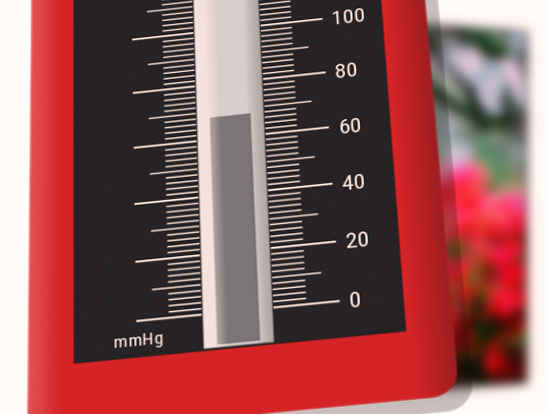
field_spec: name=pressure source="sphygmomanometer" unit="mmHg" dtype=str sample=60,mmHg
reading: 68,mmHg
